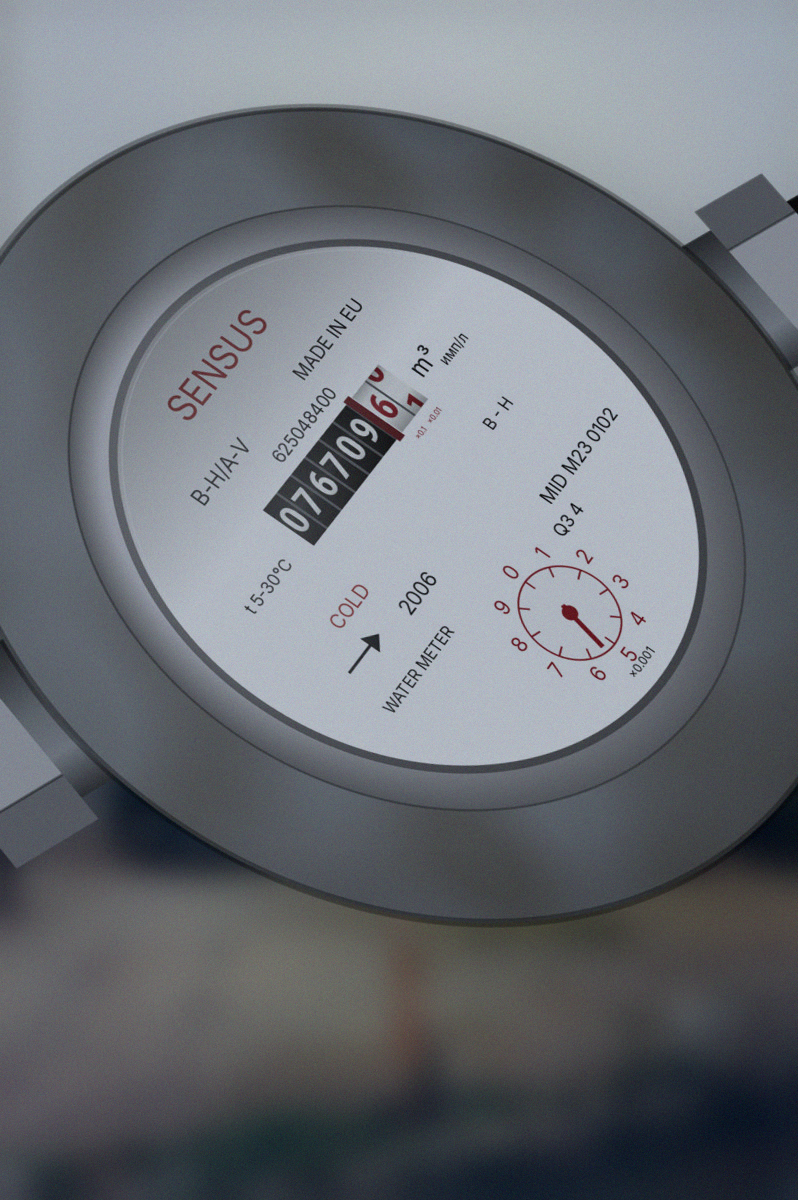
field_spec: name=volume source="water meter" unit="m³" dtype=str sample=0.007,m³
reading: 76709.605,m³
